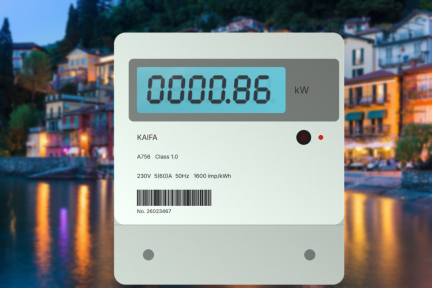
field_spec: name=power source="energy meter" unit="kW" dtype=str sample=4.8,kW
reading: 0.86,kW
